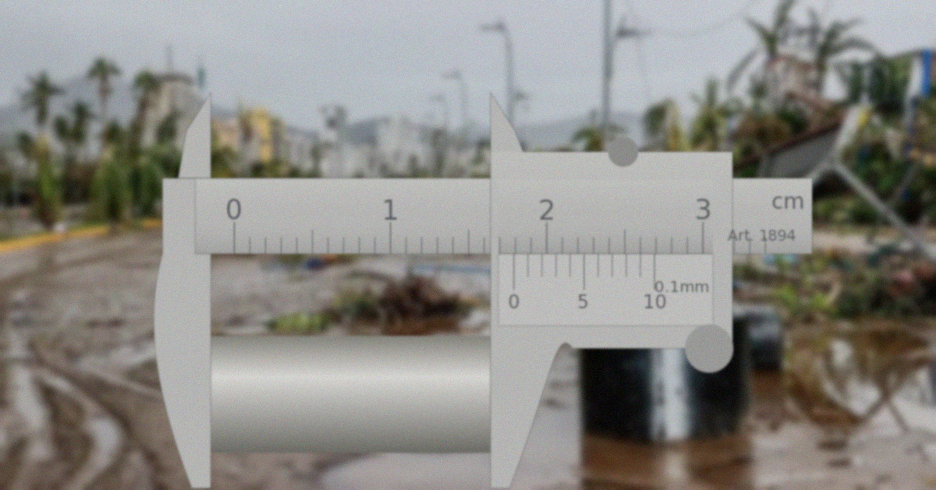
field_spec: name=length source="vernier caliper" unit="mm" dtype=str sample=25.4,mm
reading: 17.9,mm
